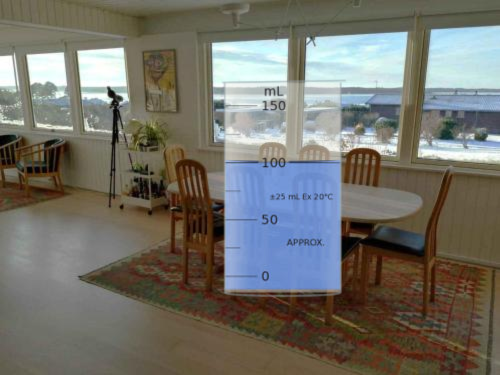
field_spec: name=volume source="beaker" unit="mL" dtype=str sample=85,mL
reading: 100,mL
